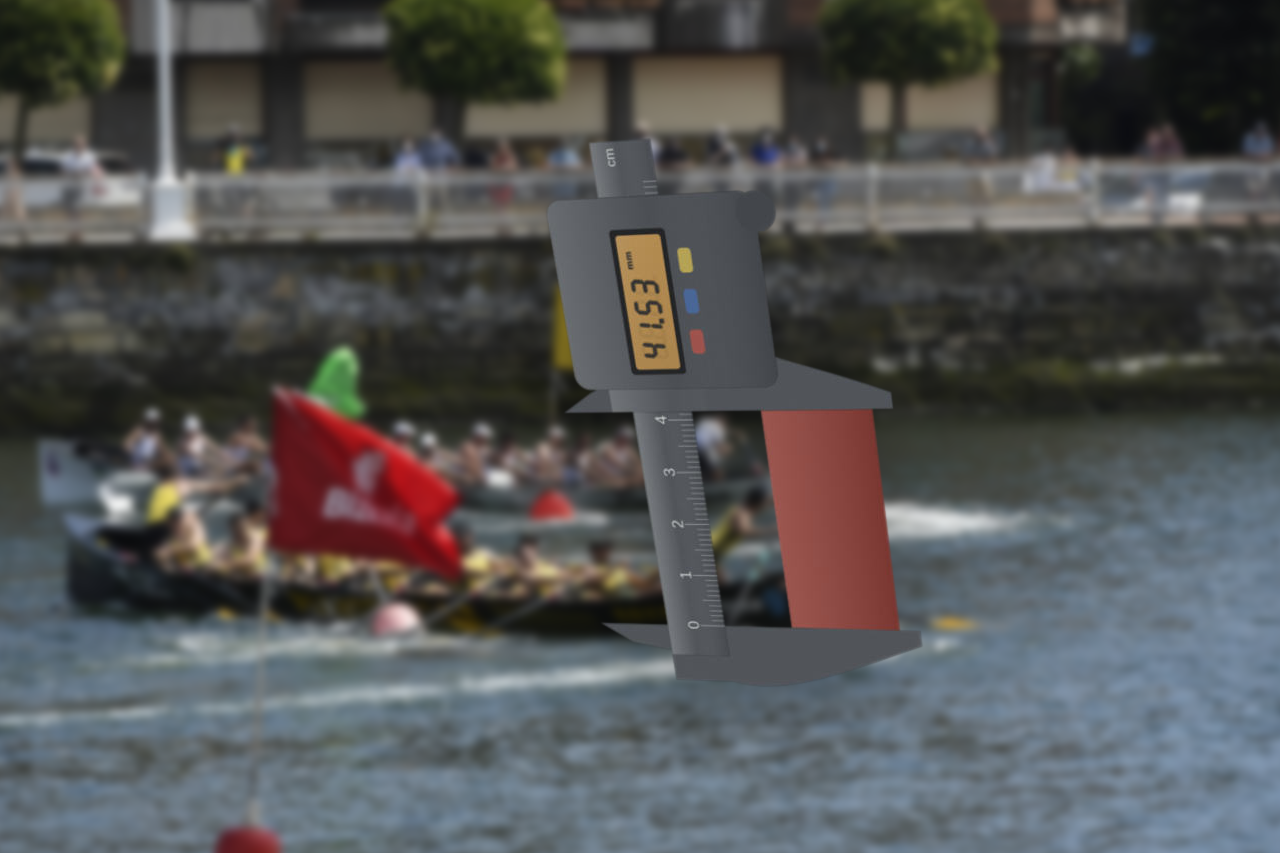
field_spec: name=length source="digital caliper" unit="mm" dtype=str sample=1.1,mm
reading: 41.53,mm
